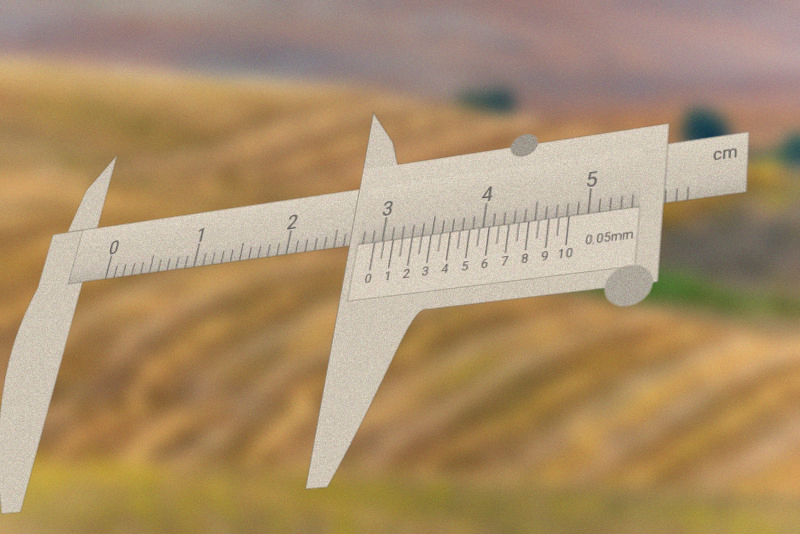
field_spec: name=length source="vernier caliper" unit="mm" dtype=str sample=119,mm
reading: 29.2,mm
